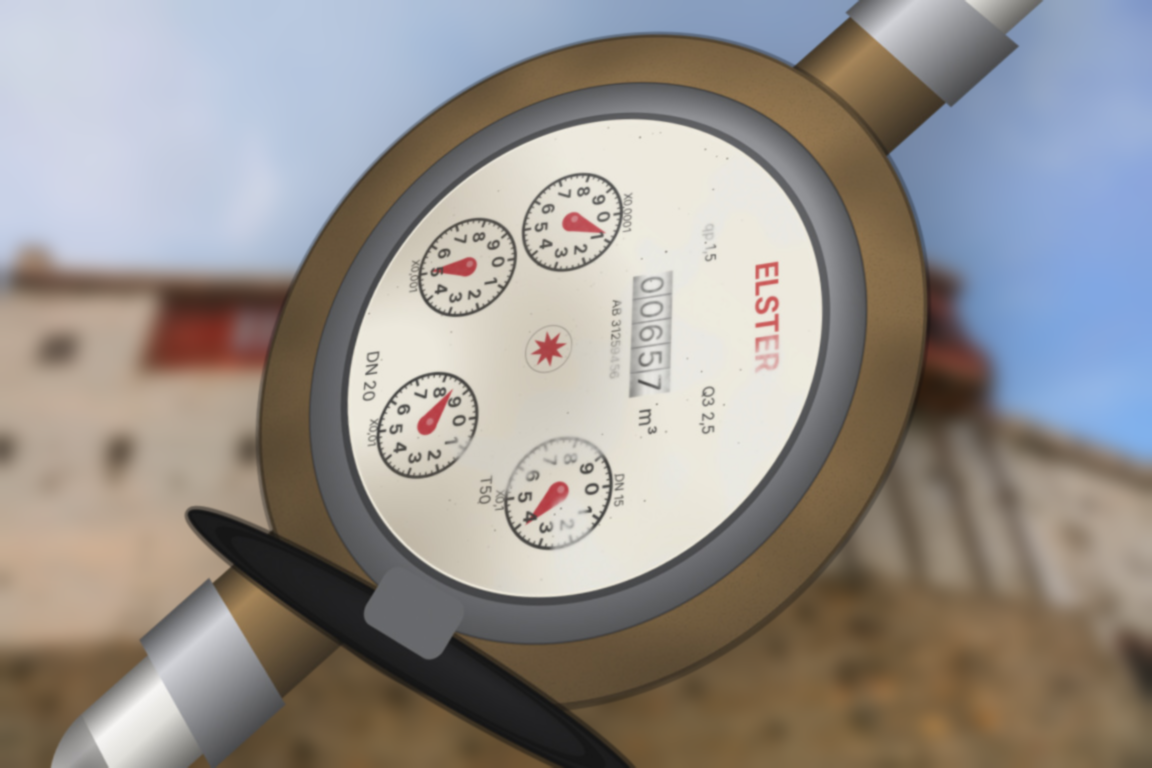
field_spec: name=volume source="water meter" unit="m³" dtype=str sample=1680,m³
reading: 657.3850,m³
